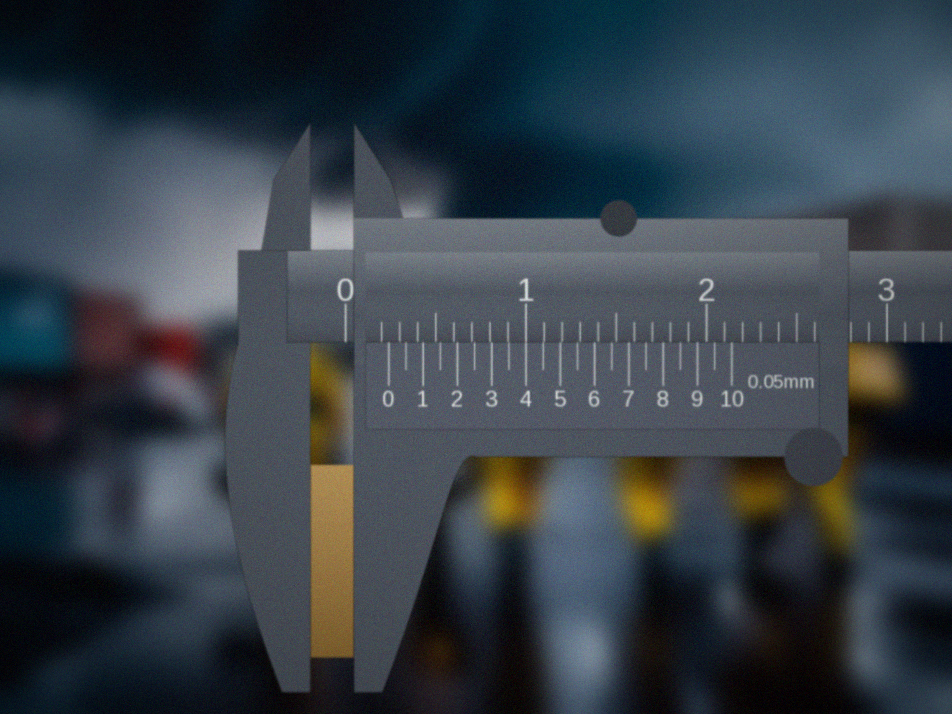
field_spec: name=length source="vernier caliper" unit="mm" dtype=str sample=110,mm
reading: 2.4,mm
